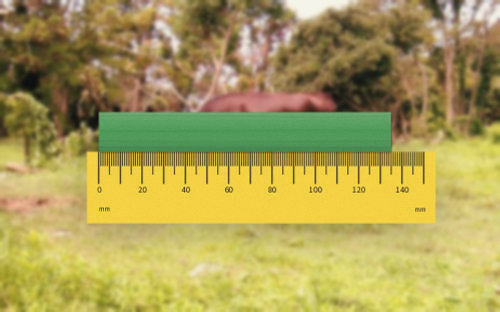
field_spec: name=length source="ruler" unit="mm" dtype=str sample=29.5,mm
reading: 135,mm
